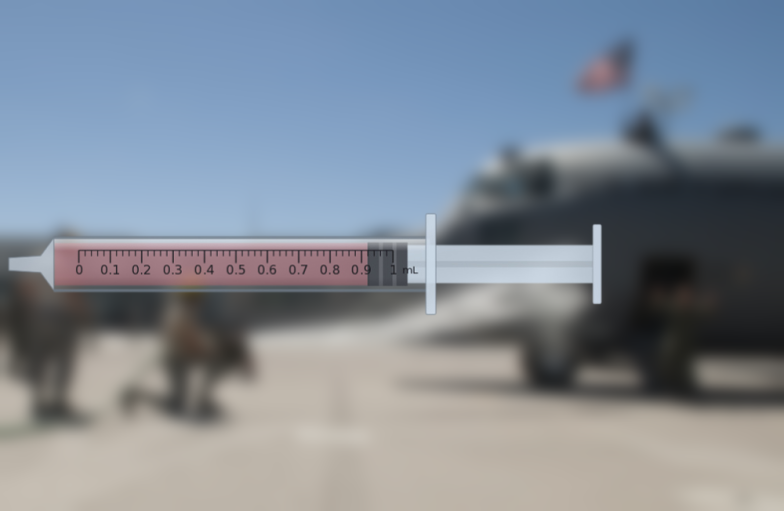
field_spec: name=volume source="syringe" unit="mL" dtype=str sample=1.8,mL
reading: 0.92,mL
